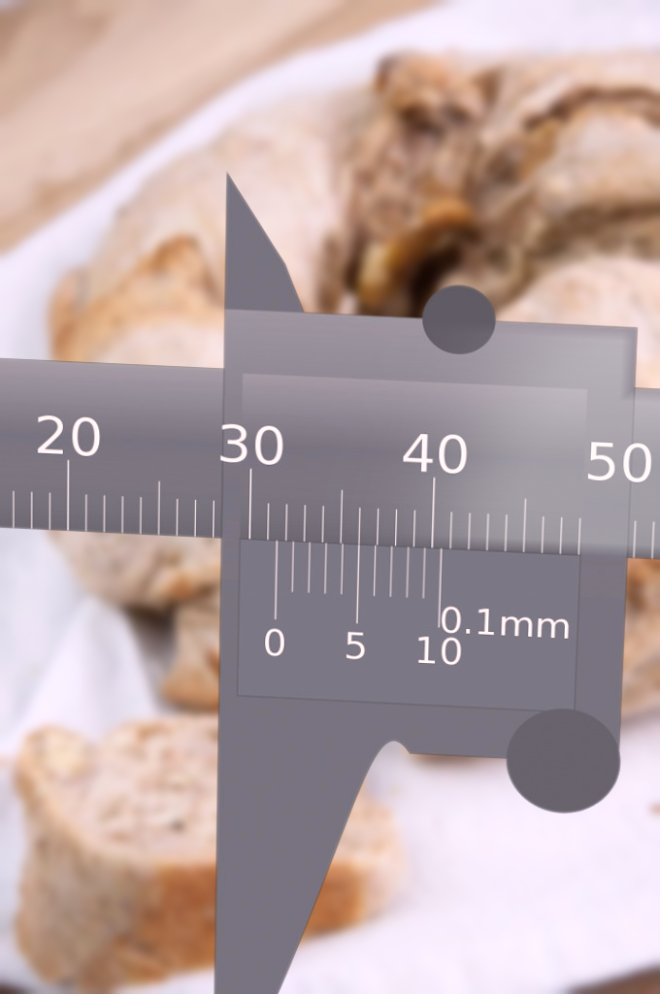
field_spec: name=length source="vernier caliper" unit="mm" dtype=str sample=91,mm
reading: 31.5,mm
